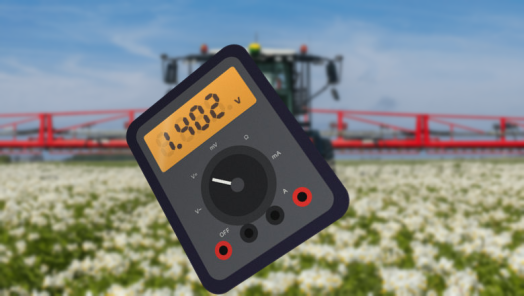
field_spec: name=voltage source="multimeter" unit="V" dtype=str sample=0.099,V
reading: 1.402,V
